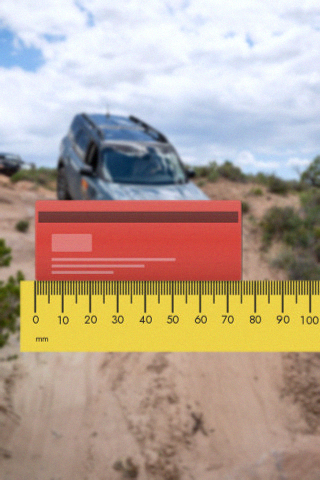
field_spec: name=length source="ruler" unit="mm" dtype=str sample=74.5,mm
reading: 75,mm
